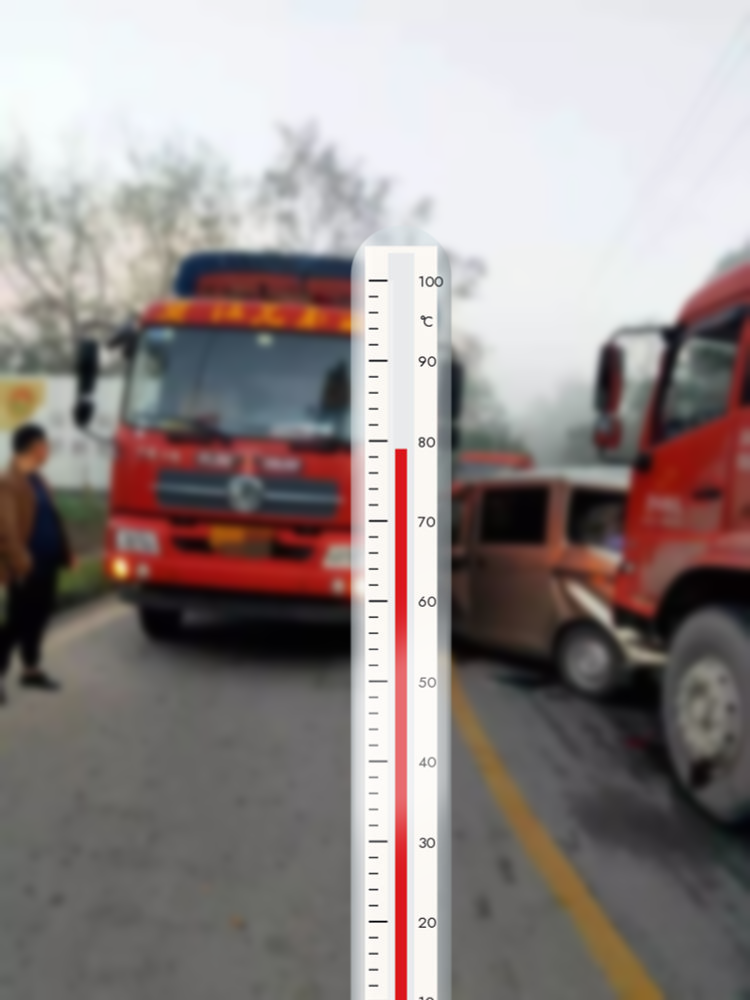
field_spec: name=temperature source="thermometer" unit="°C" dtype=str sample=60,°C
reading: 79,°C
